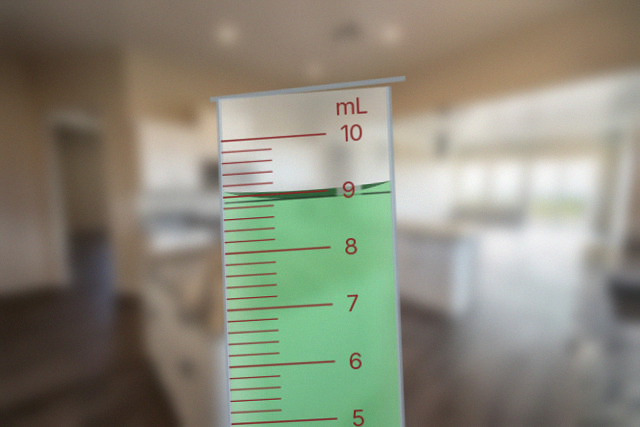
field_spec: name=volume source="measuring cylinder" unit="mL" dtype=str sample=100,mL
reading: 8.9,mL
